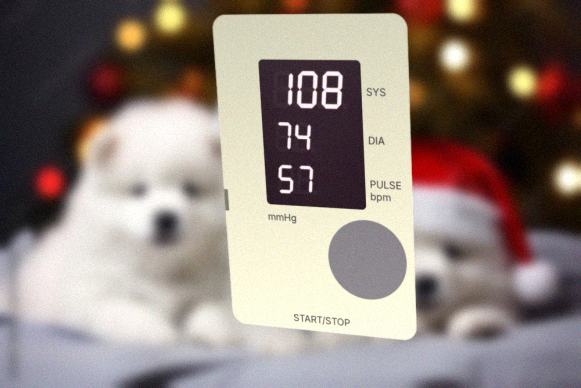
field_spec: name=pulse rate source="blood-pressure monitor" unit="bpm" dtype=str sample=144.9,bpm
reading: 57,bpm
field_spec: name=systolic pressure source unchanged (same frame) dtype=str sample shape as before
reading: 108,mmHg
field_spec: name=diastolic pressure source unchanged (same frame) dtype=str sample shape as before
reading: 74,mmHg
